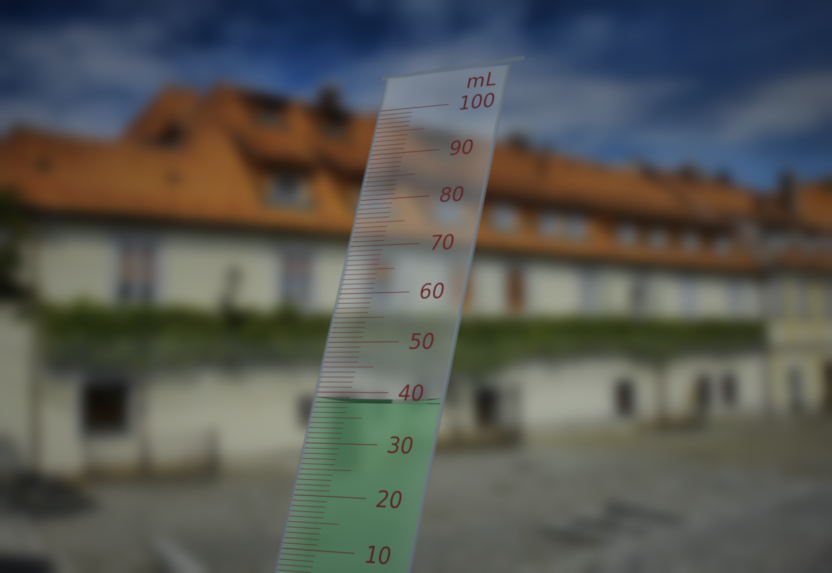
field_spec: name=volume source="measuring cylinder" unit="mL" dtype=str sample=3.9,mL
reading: 38,mL
